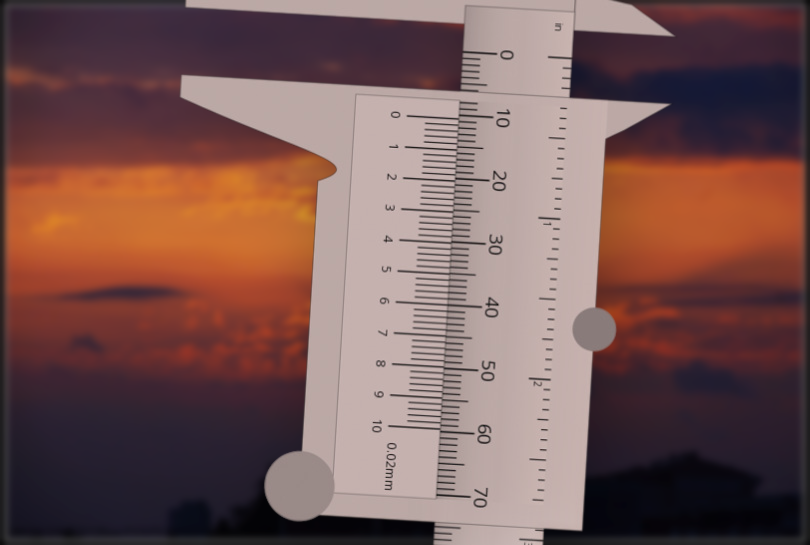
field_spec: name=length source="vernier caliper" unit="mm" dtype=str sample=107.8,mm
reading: 10.6,mm
